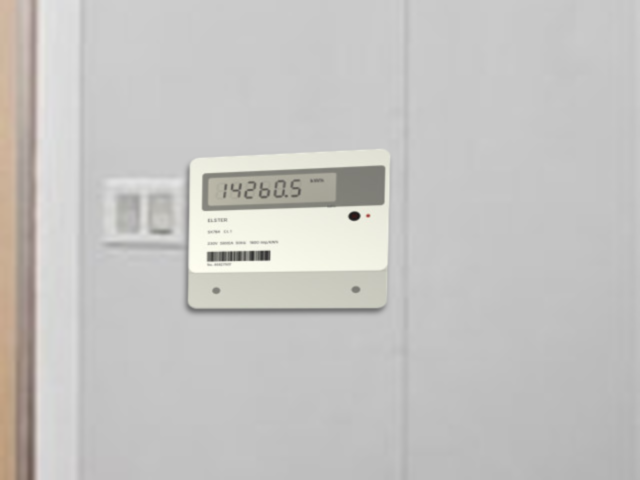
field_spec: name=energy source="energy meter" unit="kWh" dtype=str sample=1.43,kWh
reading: 14260.5,kWh
